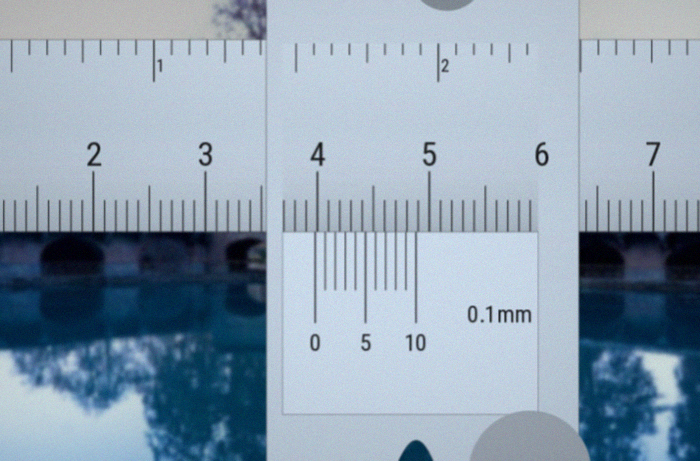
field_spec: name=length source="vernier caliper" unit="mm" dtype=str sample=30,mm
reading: 39.8,mm
